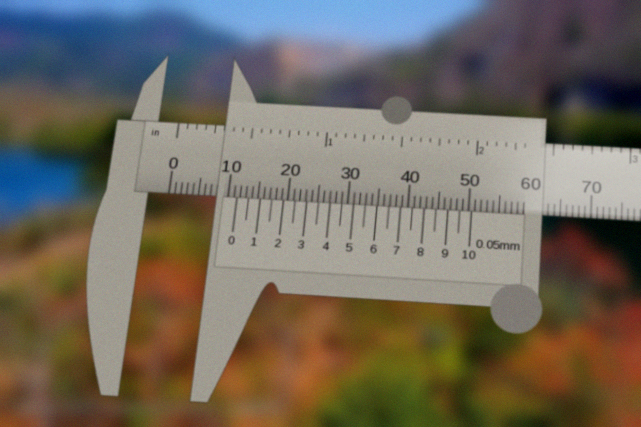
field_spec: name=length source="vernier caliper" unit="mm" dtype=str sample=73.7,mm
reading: 11.5,mm
